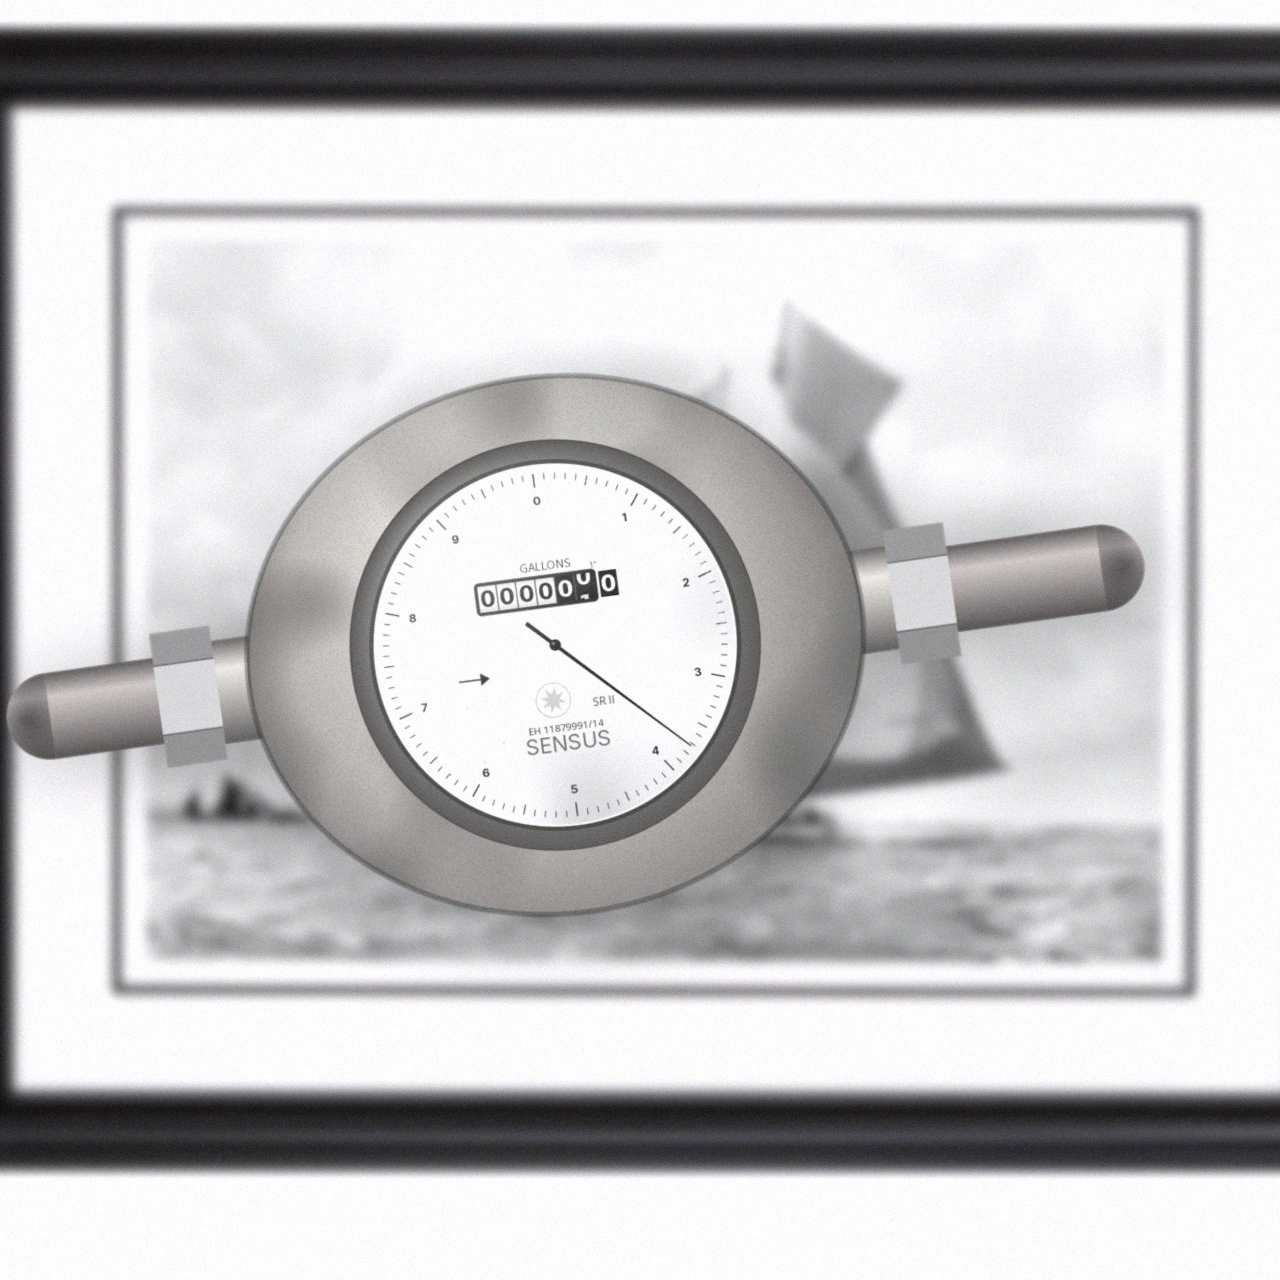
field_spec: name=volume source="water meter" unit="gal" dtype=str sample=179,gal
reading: 3.7,gal
